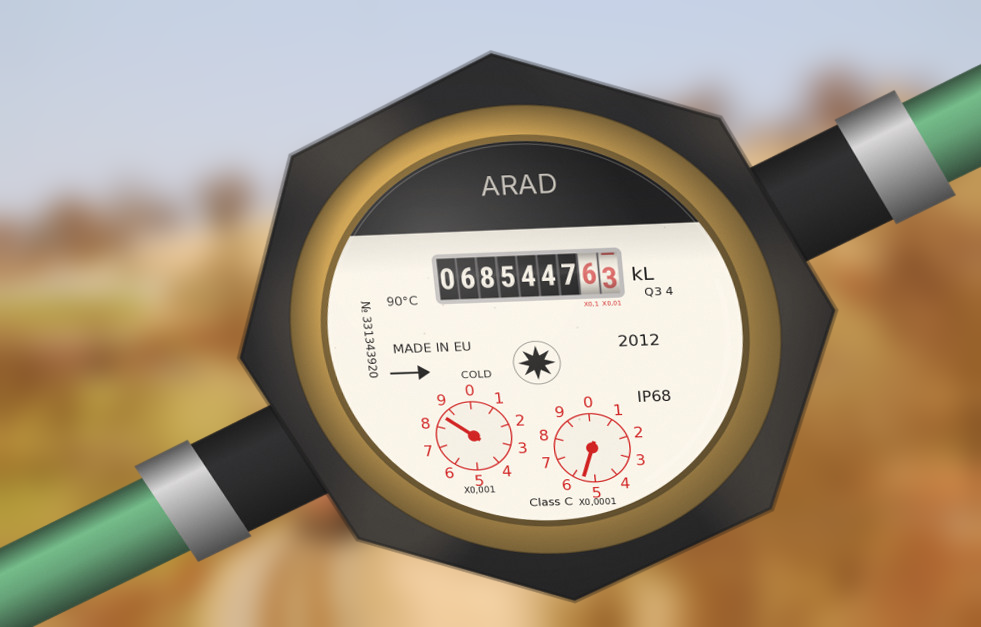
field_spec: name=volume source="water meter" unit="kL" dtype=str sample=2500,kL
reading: 685447.6285,kL
